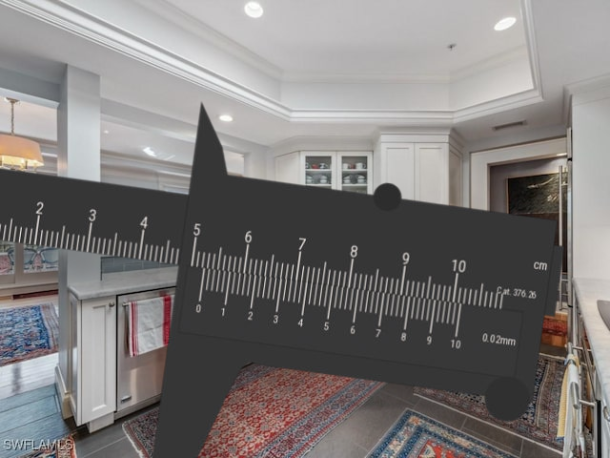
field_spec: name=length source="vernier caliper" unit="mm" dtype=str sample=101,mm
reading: 52.4,mm
